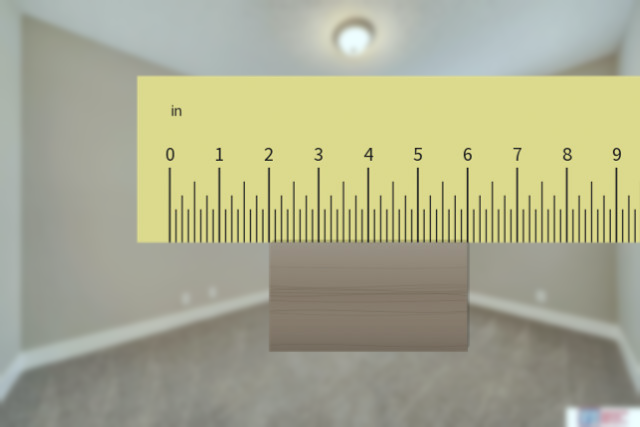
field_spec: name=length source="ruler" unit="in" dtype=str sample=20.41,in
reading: 4,in
